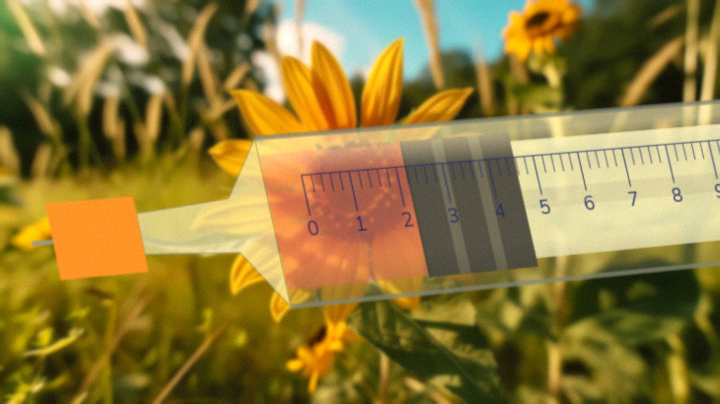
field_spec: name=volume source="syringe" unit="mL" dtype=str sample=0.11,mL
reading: 2.2,mL
